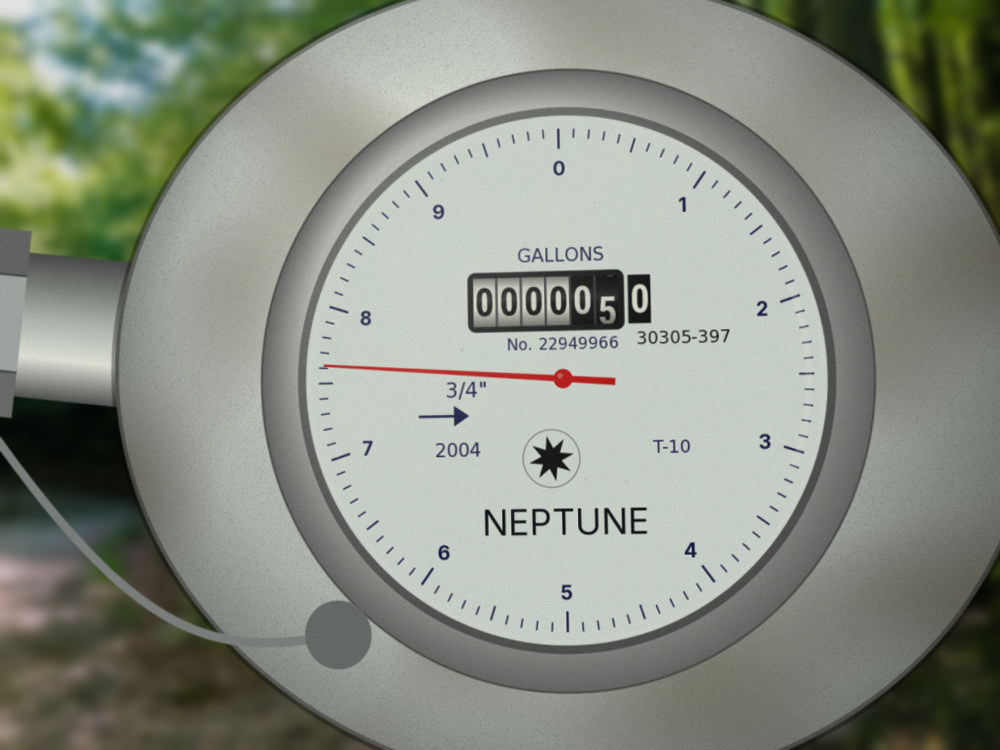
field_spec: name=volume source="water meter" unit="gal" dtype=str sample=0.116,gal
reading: 47.6,gal
